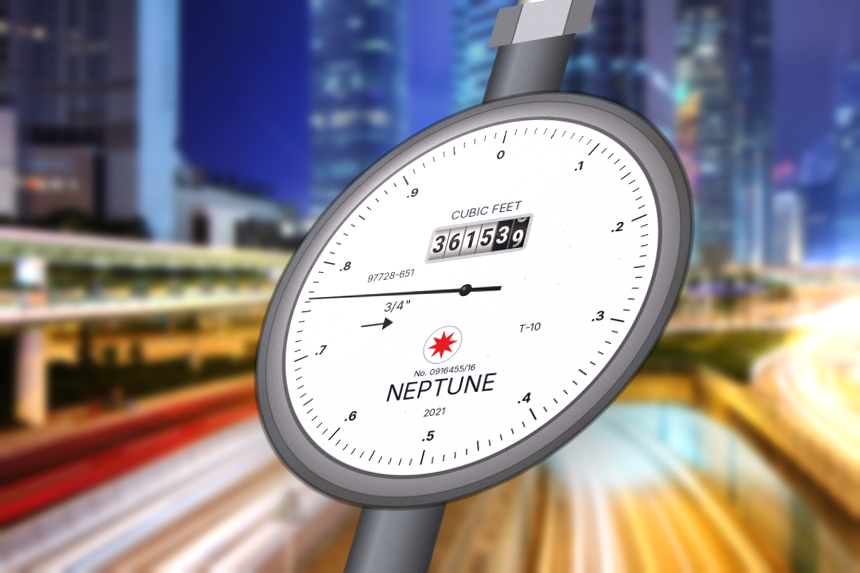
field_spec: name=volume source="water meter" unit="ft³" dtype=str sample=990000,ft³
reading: 361538.76,ft³
